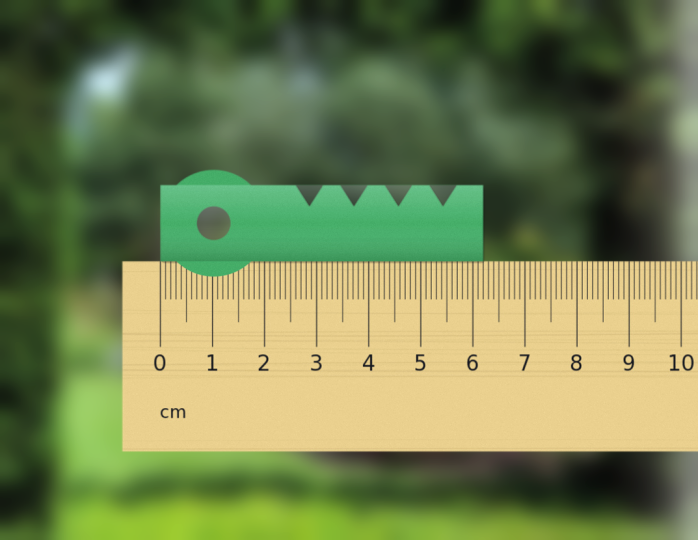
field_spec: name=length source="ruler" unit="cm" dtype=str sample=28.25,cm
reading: 6.2,cm
